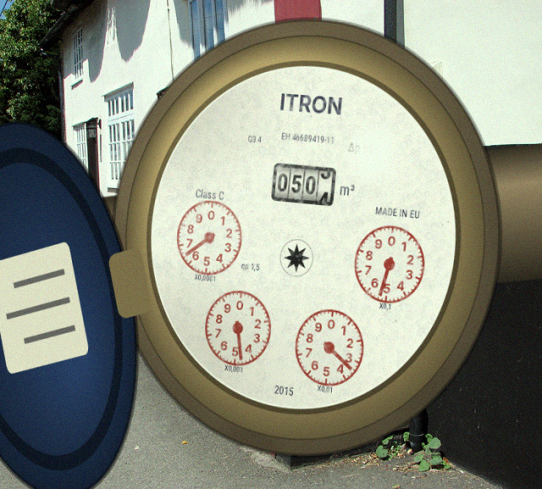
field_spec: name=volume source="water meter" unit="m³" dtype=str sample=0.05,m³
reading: 503.5346,m³
